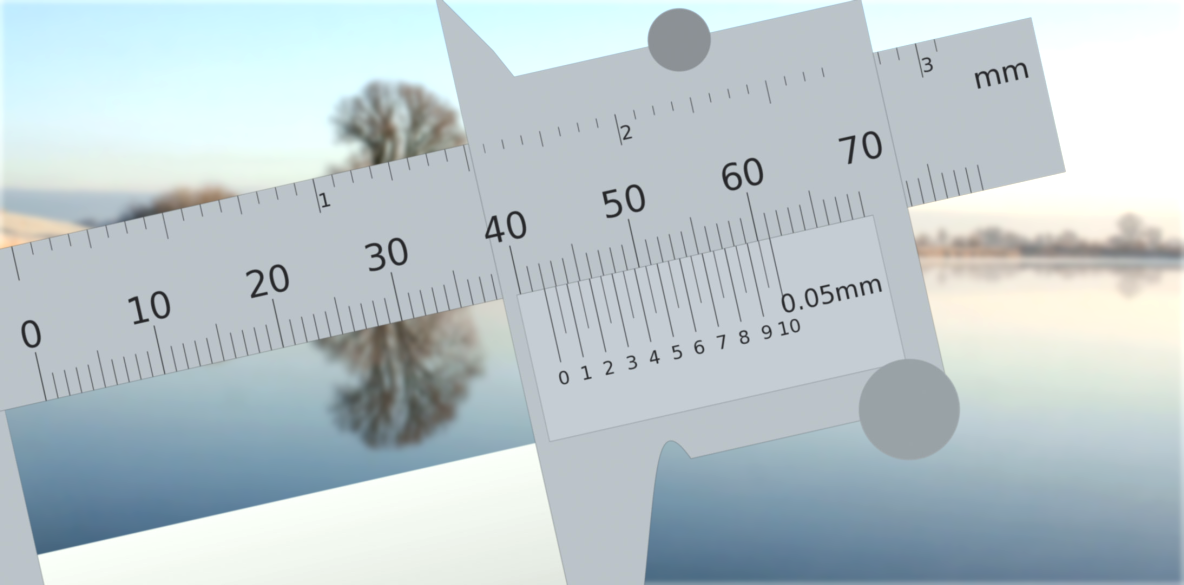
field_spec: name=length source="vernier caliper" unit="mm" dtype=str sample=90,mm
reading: 42.0,mm
